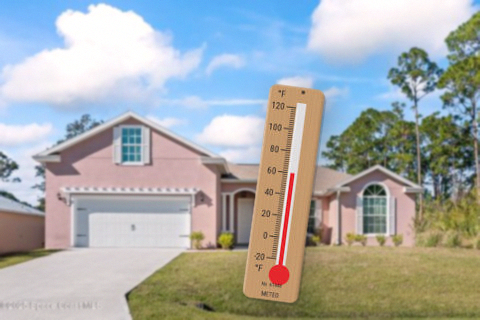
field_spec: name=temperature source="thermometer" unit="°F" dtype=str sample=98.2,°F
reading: 60,°F
